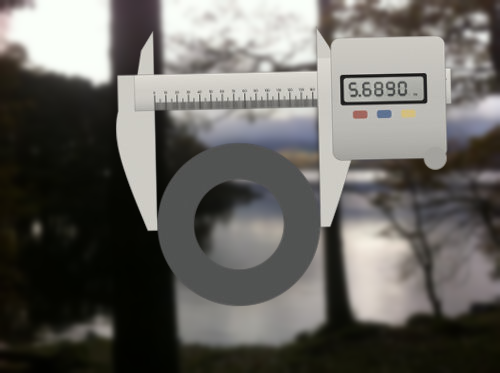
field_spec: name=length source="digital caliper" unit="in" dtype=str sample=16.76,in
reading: 5.6890,in
